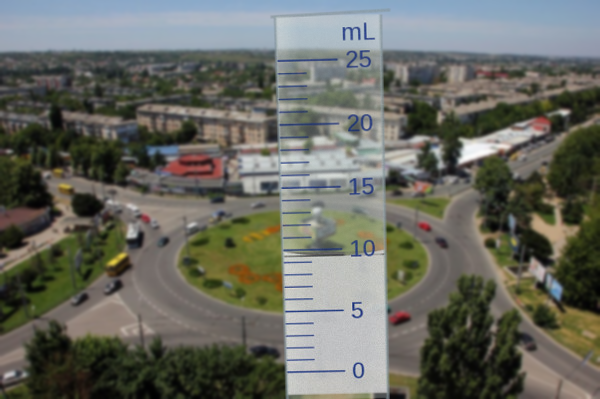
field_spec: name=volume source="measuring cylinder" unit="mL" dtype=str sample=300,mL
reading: 9.5,mL
